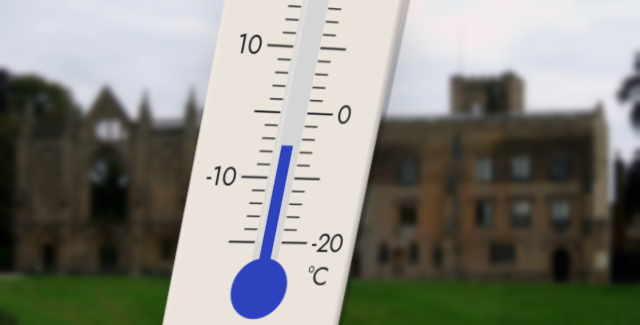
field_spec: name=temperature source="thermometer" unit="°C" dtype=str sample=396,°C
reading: -5,°C
